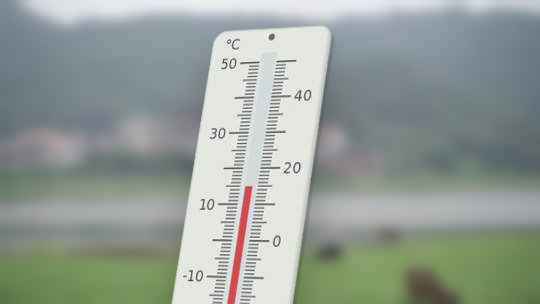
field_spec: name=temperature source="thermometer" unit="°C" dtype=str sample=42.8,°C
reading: 15,°C
